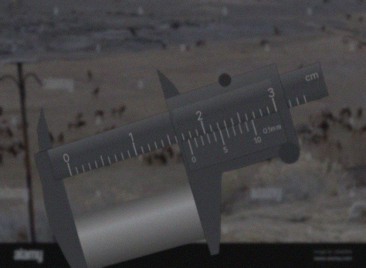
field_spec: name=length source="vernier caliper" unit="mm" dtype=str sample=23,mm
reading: 17.6,mm
